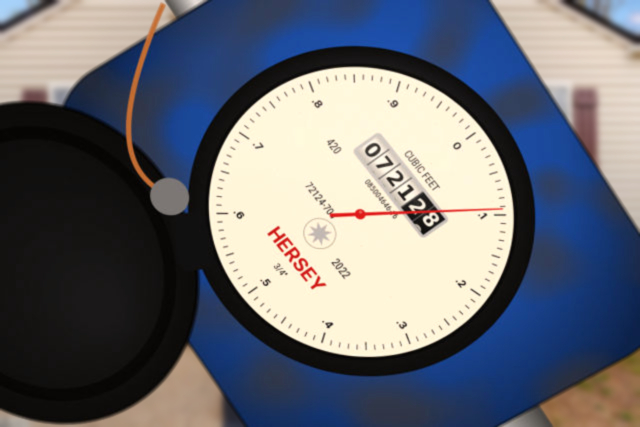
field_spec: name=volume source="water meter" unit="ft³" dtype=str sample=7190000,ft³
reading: 72128.09,ft³
